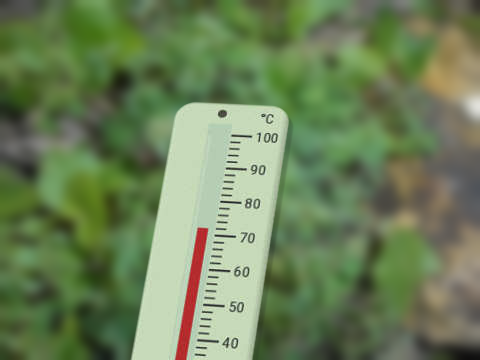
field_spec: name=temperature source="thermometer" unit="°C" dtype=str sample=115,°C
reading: 72,°C
